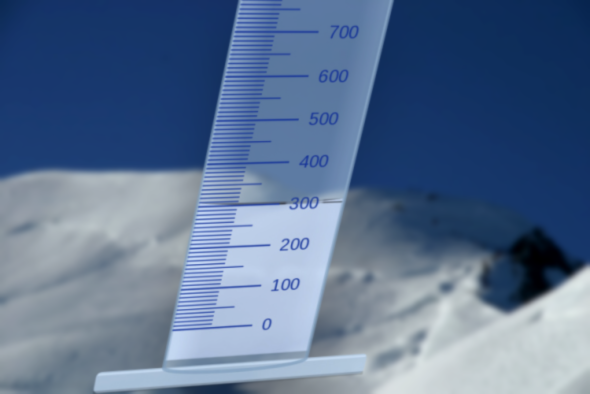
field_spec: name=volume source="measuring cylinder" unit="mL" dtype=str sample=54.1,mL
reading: 300,mL
